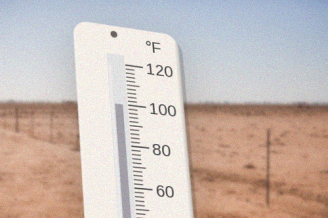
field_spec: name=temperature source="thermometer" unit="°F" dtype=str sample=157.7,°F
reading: 100,°F
